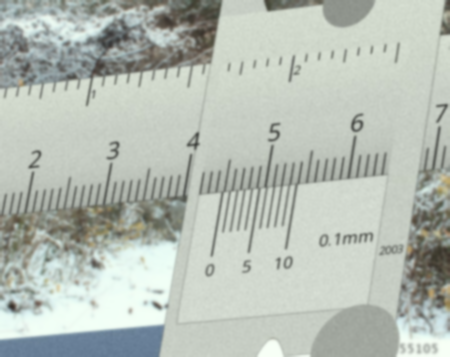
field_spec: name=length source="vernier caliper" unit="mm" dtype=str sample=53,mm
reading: 44.8,mm
